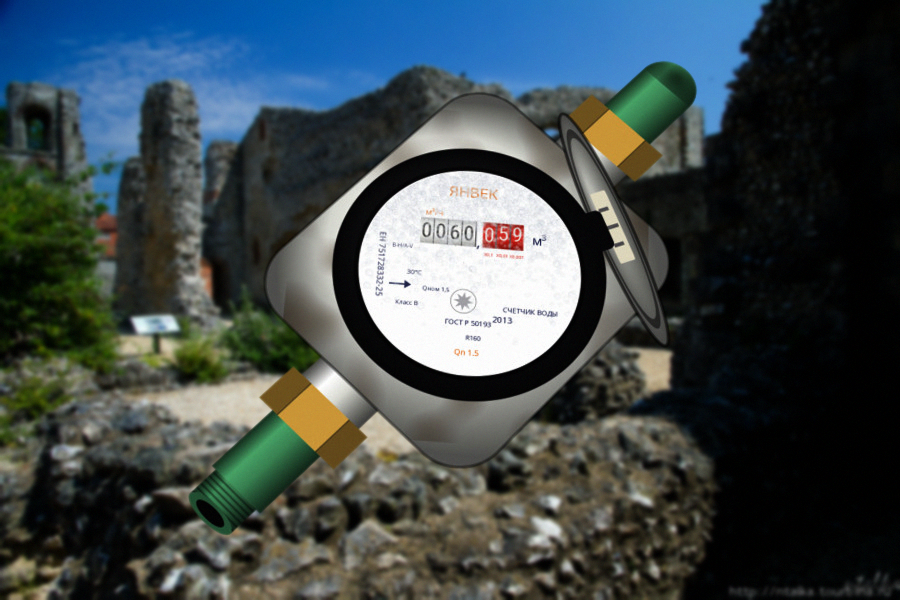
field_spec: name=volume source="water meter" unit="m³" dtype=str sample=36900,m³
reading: 60.059,m³
